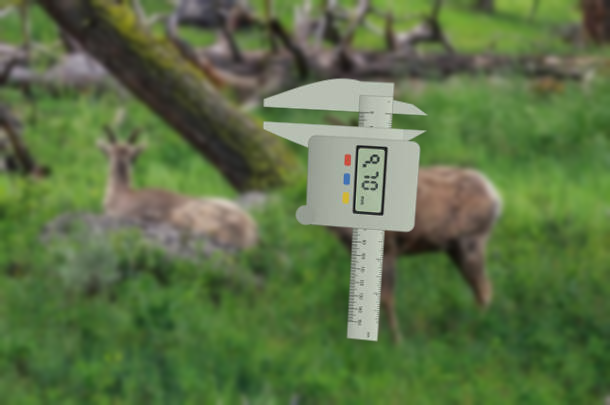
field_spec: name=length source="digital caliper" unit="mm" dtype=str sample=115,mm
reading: 9.70,mm
